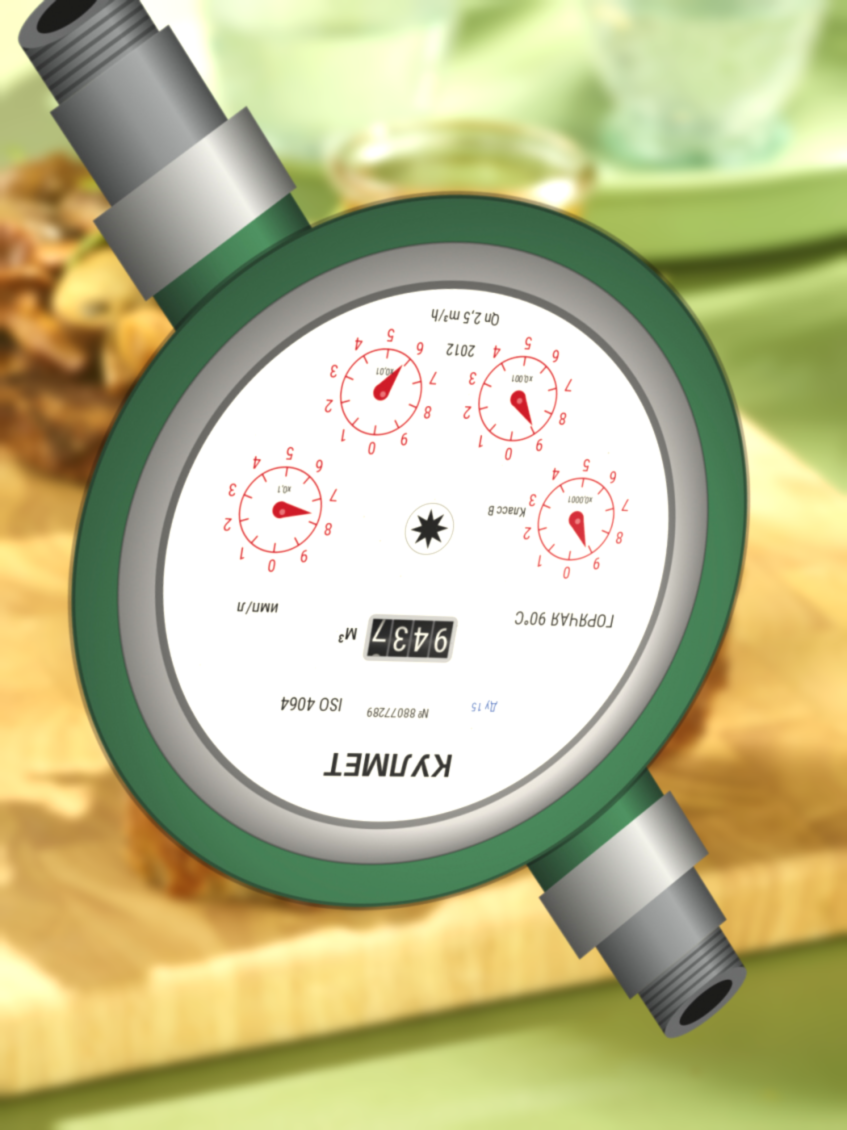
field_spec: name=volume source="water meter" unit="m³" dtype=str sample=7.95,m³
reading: 9436.7589,m³
